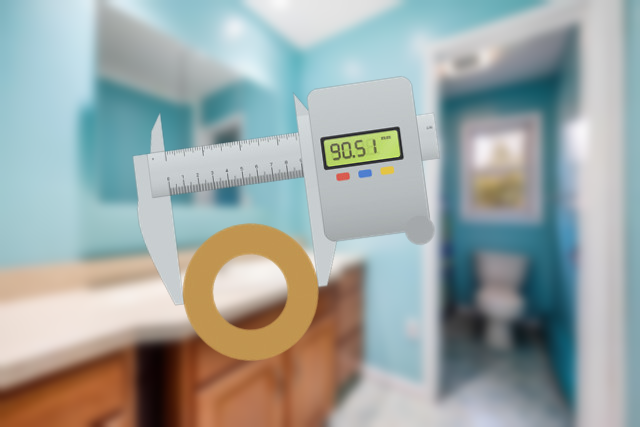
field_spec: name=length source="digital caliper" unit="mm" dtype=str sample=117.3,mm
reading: 90.51,mm
